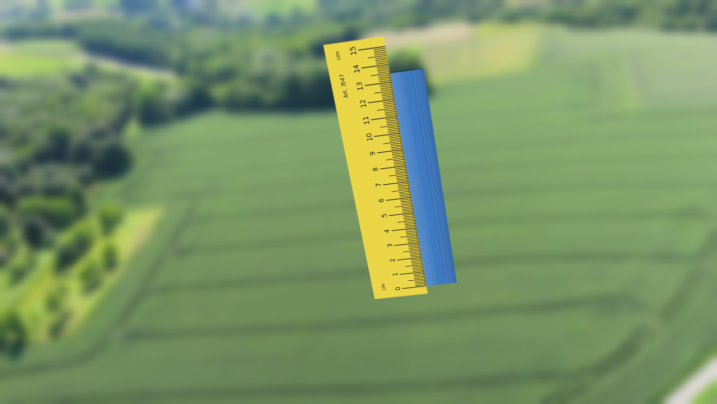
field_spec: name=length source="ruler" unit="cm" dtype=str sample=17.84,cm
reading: 13.5,cm
